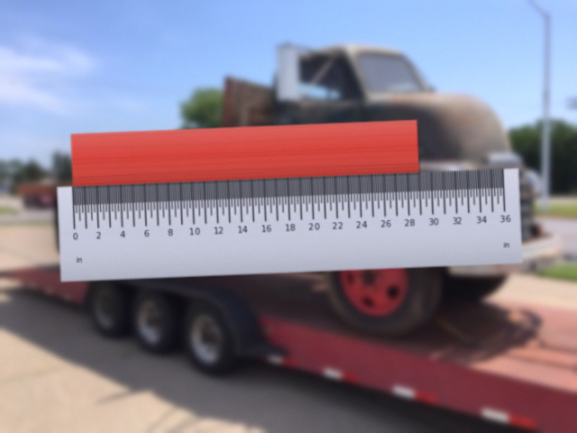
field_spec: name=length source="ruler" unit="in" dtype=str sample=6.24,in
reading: 29,in
